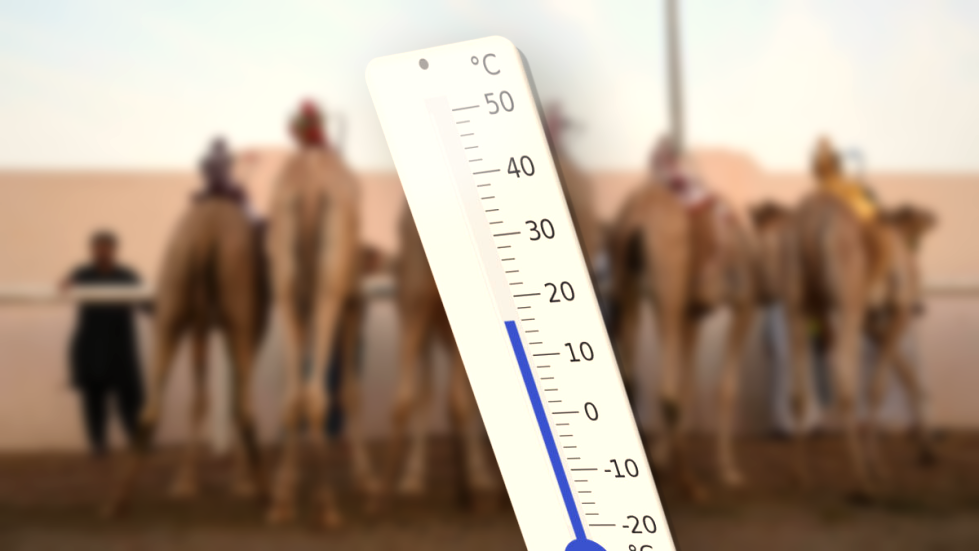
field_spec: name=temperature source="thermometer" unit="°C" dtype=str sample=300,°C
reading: 16,°C
